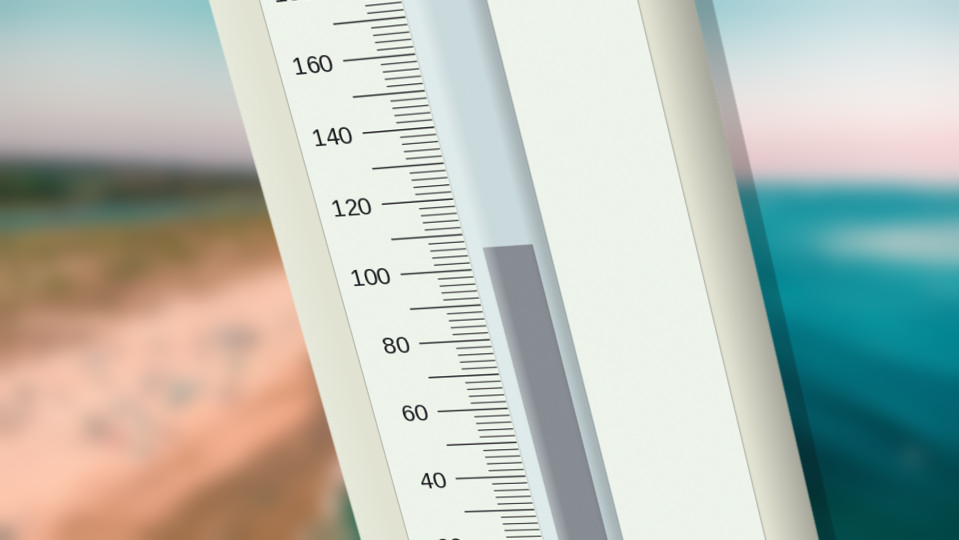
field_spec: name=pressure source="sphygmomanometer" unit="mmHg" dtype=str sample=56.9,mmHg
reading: 106,mmHg
